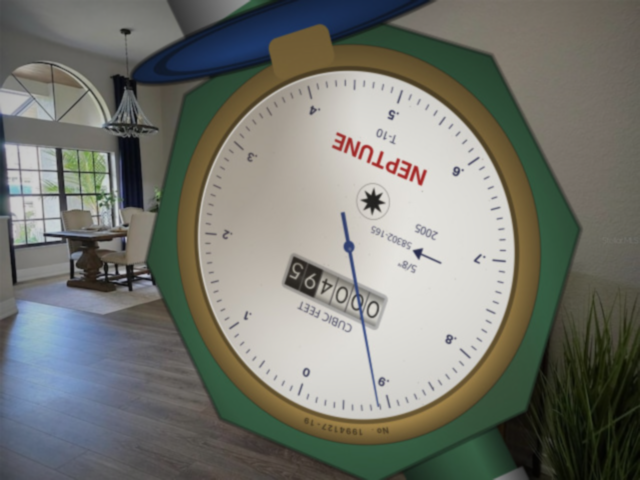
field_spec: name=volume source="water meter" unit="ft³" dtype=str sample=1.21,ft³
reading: 494.91,ft³
